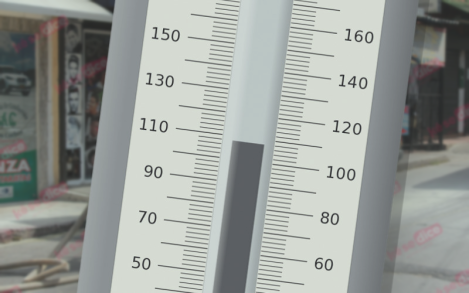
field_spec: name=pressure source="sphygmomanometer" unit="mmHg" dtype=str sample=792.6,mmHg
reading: 108,mmHg
